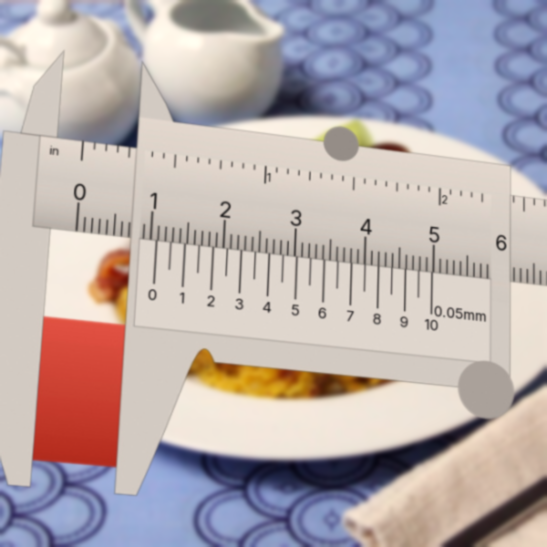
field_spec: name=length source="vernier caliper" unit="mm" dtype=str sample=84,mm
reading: 10.8,mm
